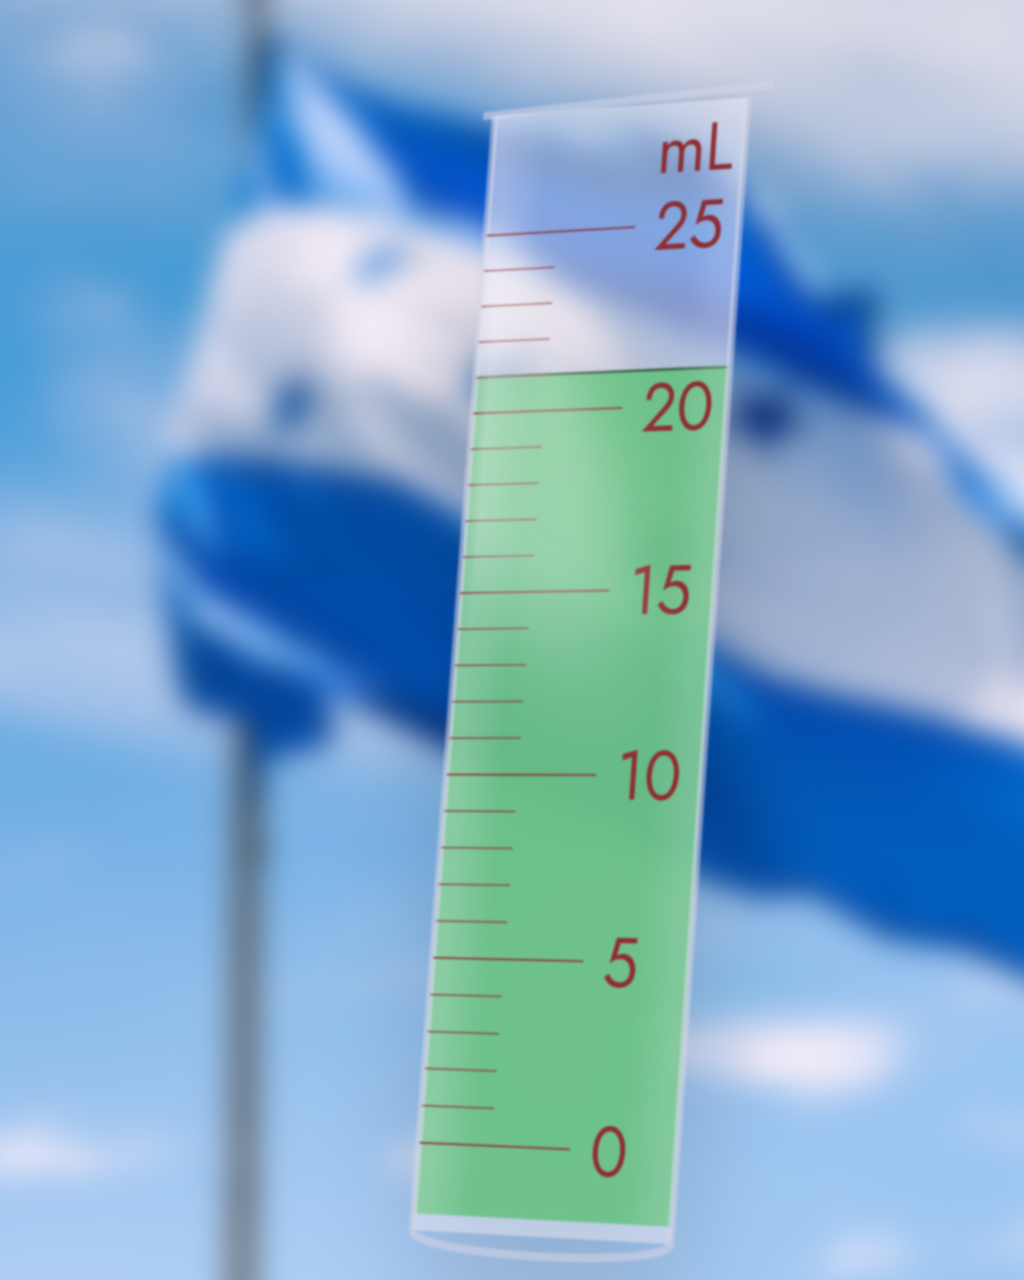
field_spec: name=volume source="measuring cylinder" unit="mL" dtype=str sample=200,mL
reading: 21,mL
